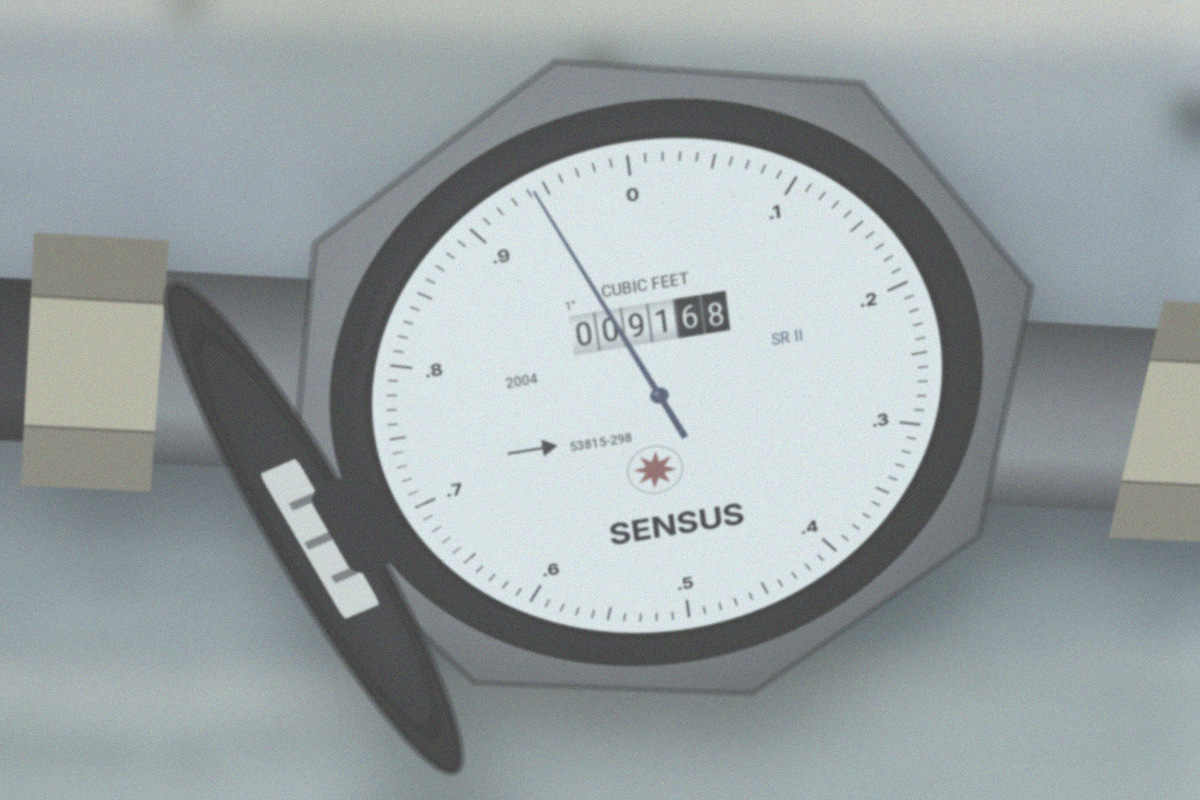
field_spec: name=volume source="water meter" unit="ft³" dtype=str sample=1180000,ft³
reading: 9167.94,ft³
